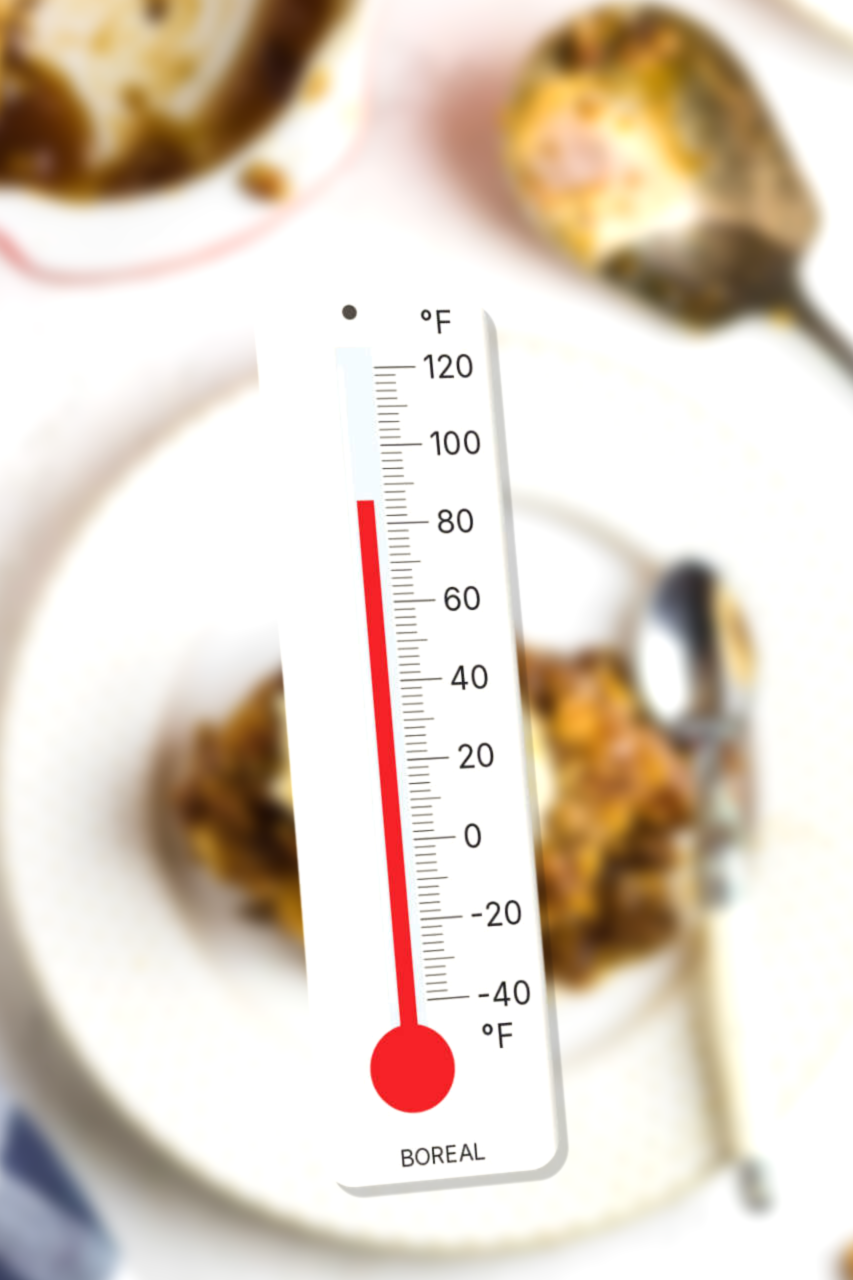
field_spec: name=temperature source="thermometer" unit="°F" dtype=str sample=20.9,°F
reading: 86,°F
